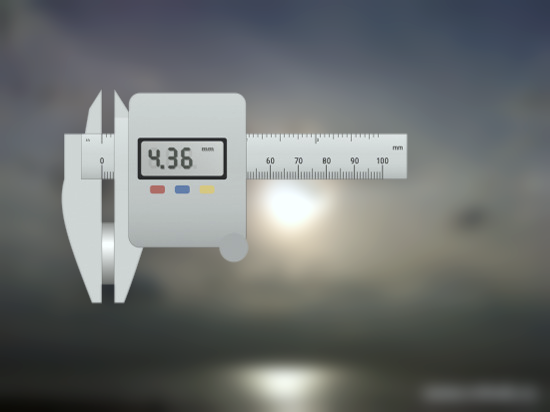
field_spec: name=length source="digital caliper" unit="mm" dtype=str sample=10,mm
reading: 4.36,mm
